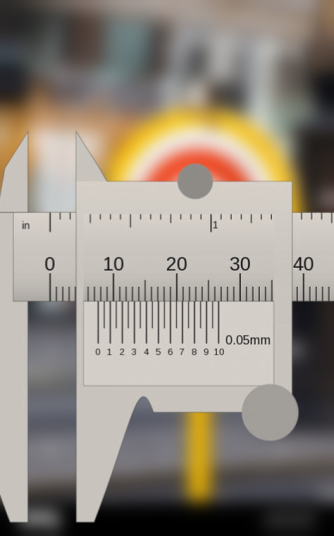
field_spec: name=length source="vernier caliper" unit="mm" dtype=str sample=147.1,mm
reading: 7.6,mm
